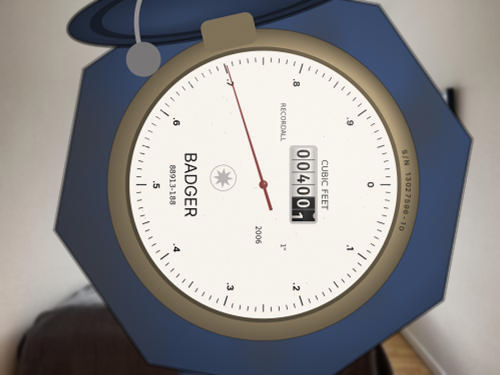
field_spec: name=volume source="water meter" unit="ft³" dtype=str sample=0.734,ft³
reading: 4000.70,ft³
